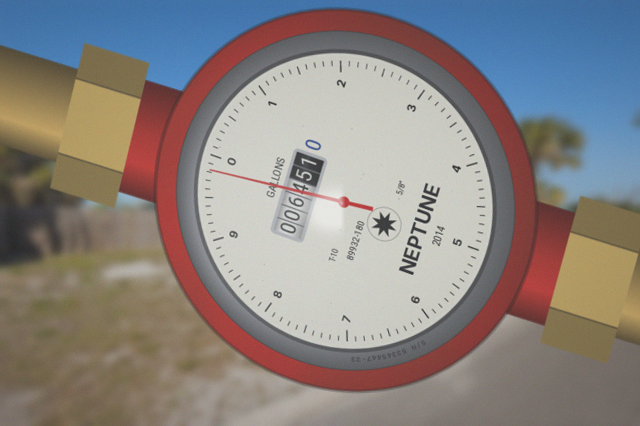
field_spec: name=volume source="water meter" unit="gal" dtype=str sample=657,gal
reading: 64509.8,gal
